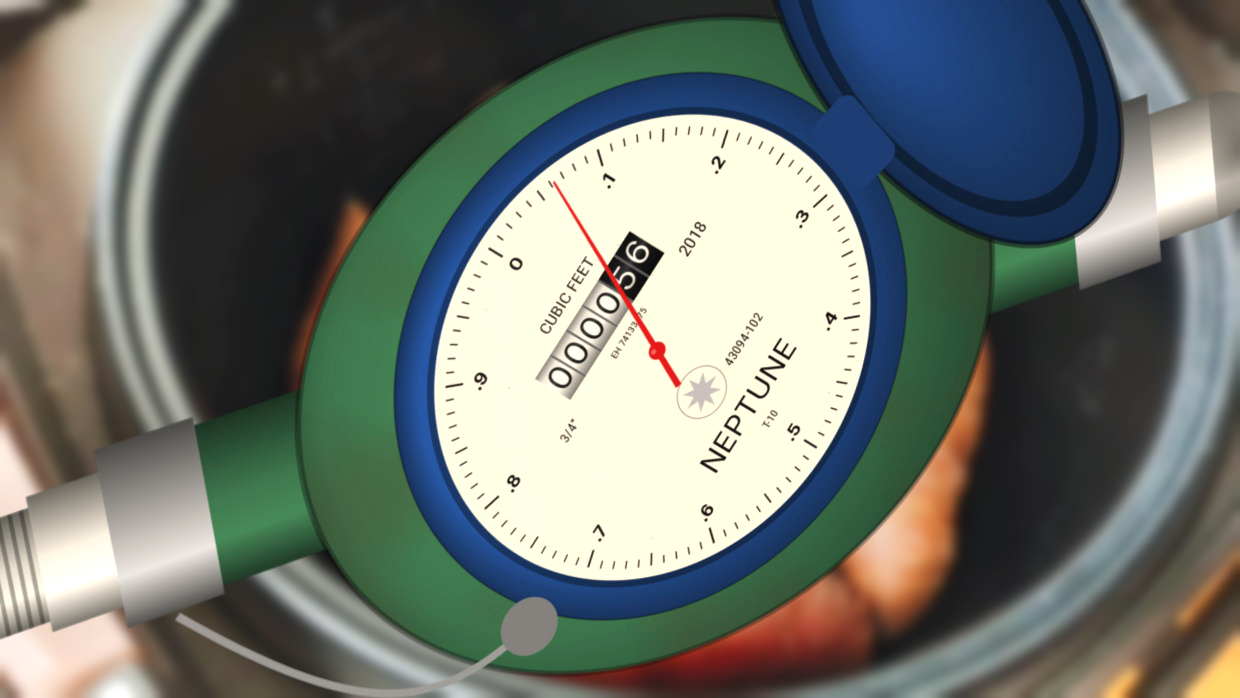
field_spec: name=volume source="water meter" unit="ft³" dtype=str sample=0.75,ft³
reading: 56.06,ft³
